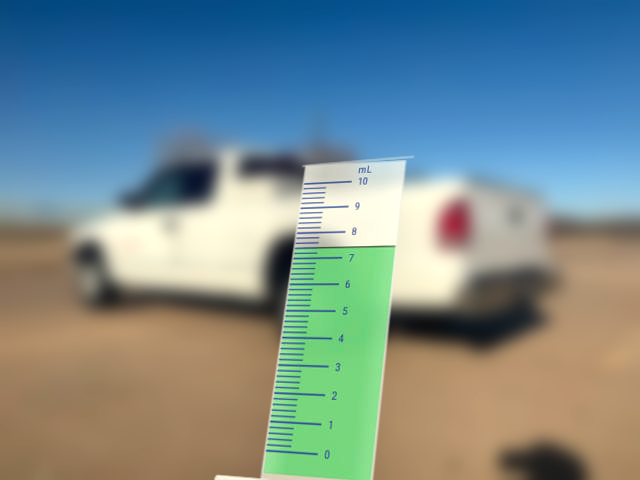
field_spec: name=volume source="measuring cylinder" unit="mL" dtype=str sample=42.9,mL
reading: 7.4,mL
